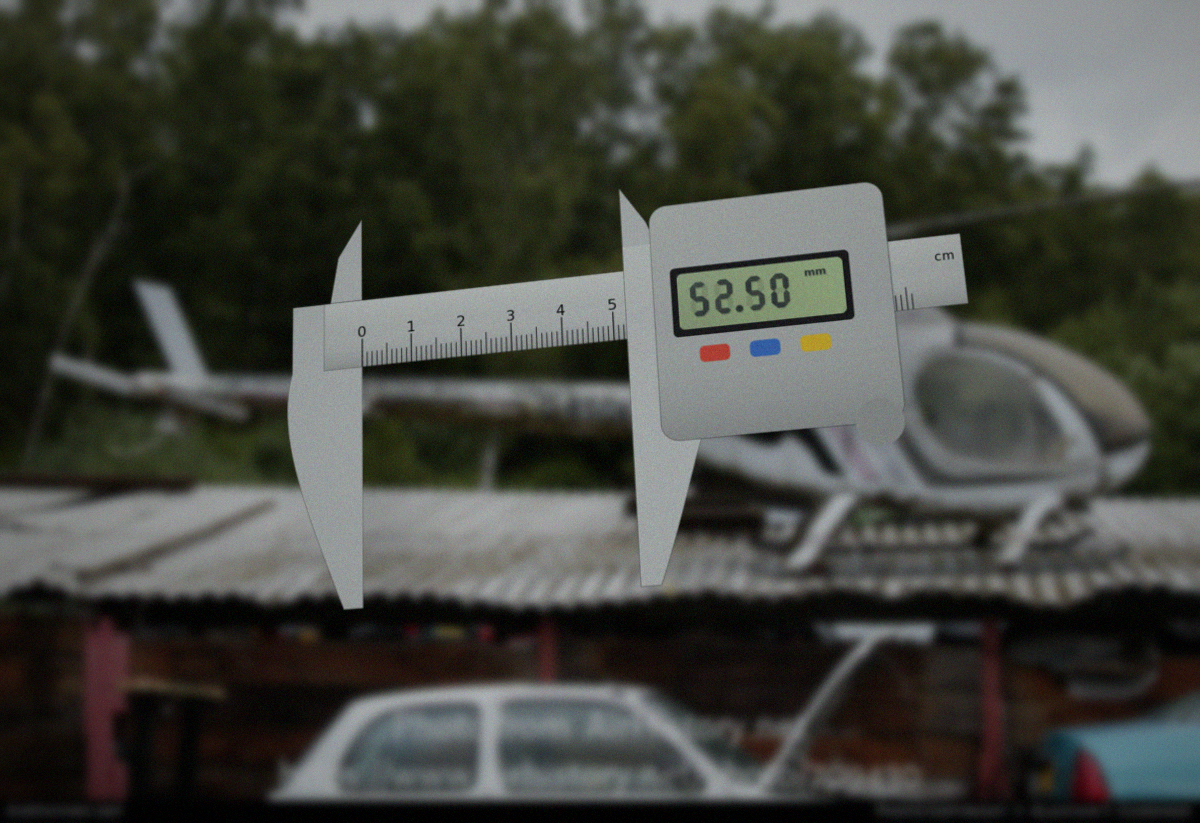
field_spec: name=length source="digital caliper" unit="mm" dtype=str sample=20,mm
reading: 52.50,mm
